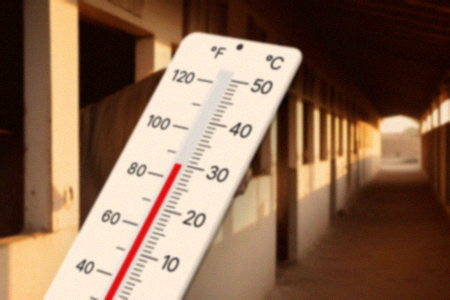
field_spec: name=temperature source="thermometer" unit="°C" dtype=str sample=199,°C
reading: 30,°C
